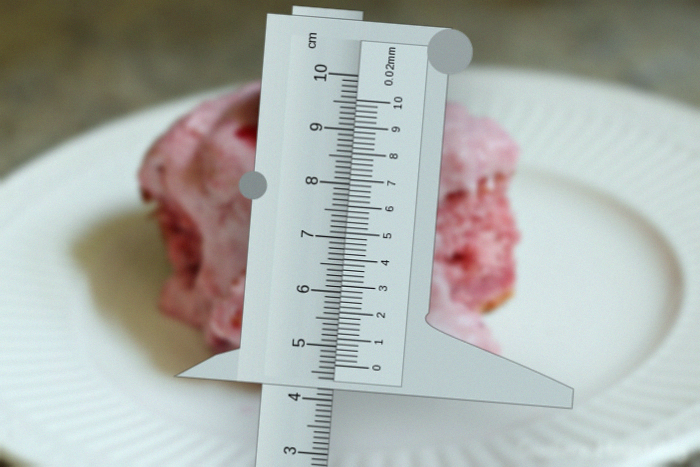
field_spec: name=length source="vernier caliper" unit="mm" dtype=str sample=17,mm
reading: 46.5,mm
